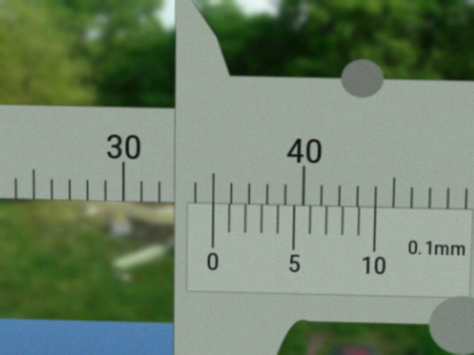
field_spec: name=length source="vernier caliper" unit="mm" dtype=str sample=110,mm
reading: 35.0,mm
